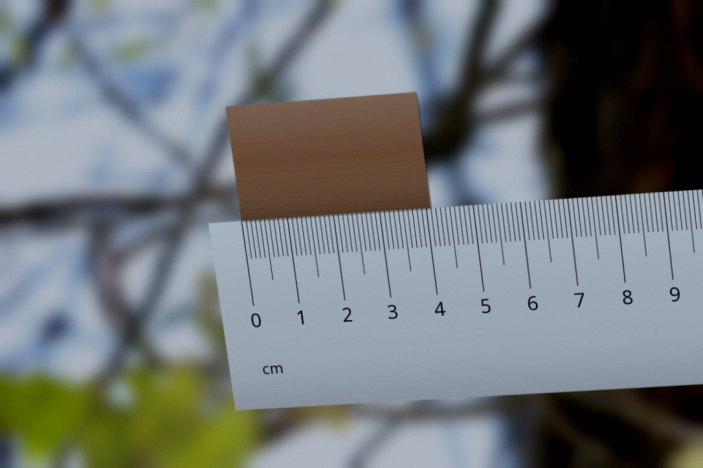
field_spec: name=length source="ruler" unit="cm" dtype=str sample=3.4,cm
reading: 4.1,cm
